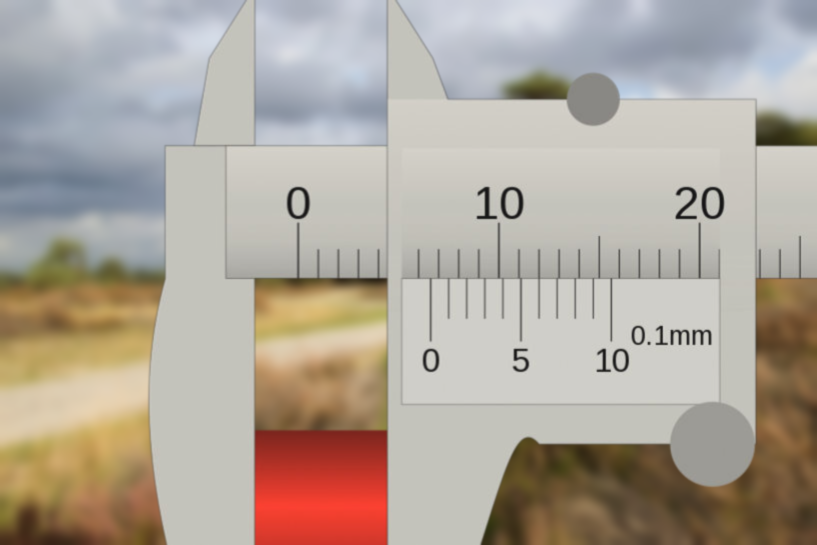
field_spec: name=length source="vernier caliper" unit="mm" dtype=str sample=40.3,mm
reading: 6.6,mm
